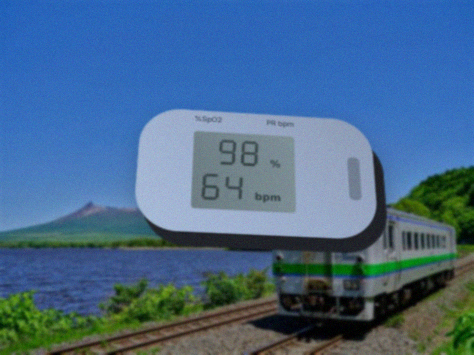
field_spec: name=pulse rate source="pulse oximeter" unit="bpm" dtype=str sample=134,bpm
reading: 64,bpm
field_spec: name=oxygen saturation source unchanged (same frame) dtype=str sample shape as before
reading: 98,%
